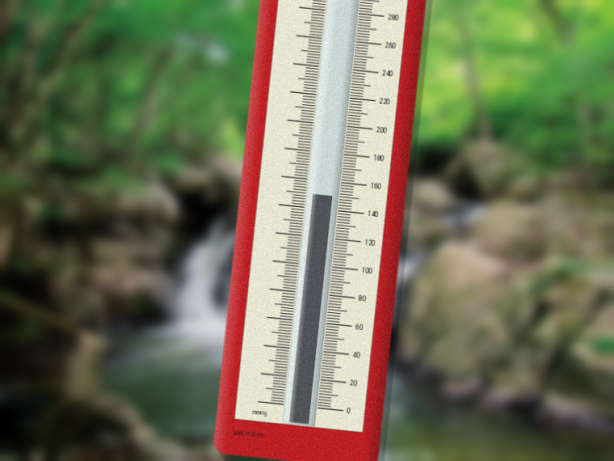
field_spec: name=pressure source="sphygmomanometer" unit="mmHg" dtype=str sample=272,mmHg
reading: 150,mmHg
